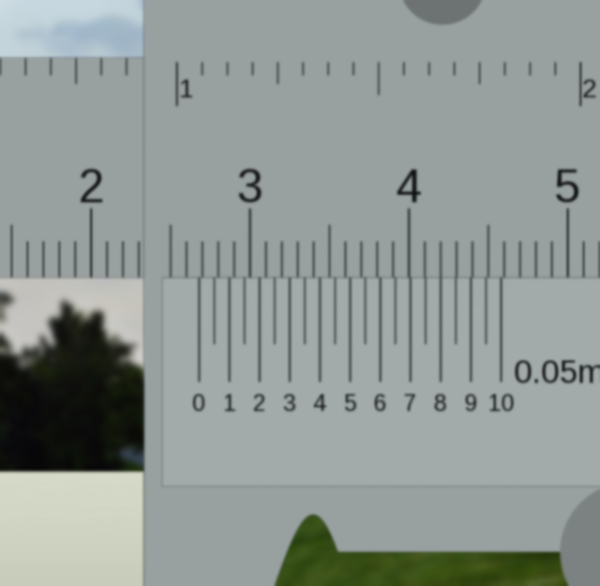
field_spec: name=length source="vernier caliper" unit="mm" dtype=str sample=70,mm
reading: 26.8,mm
